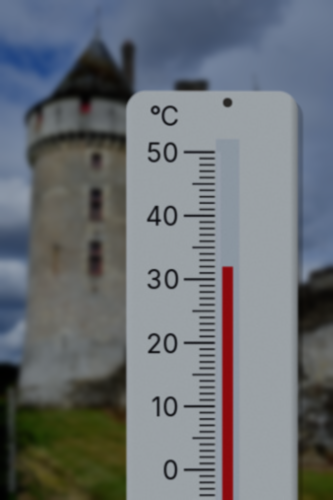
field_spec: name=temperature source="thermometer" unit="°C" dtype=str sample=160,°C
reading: 32,°C
